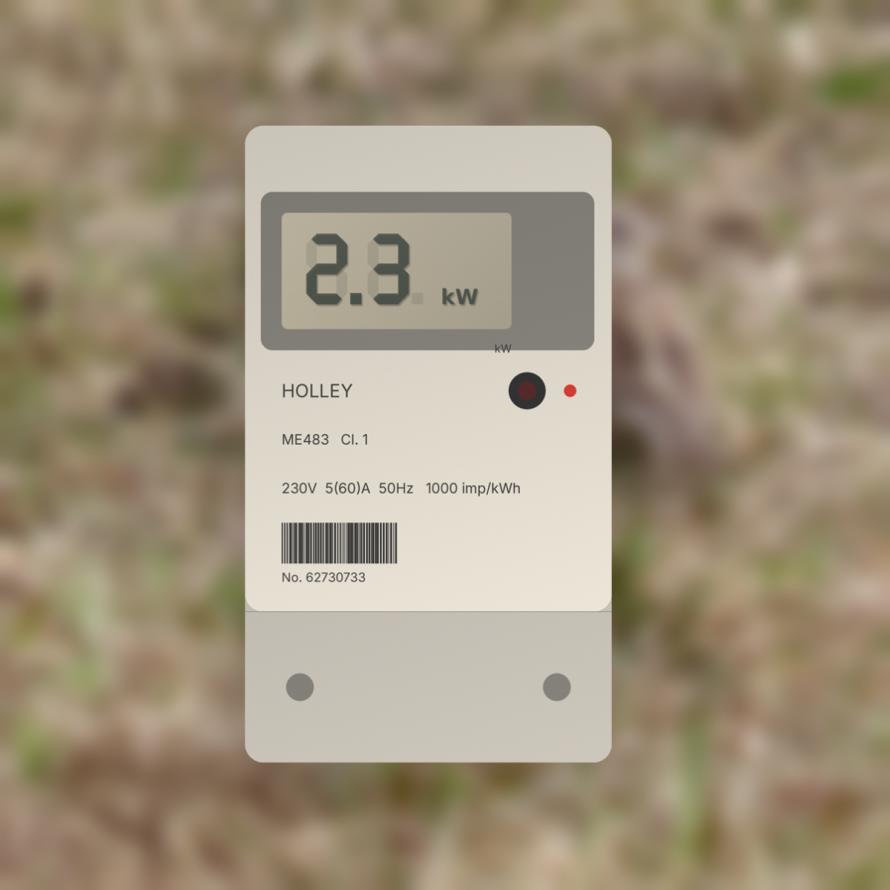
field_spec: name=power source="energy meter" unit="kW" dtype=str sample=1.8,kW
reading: 2.3,kW
